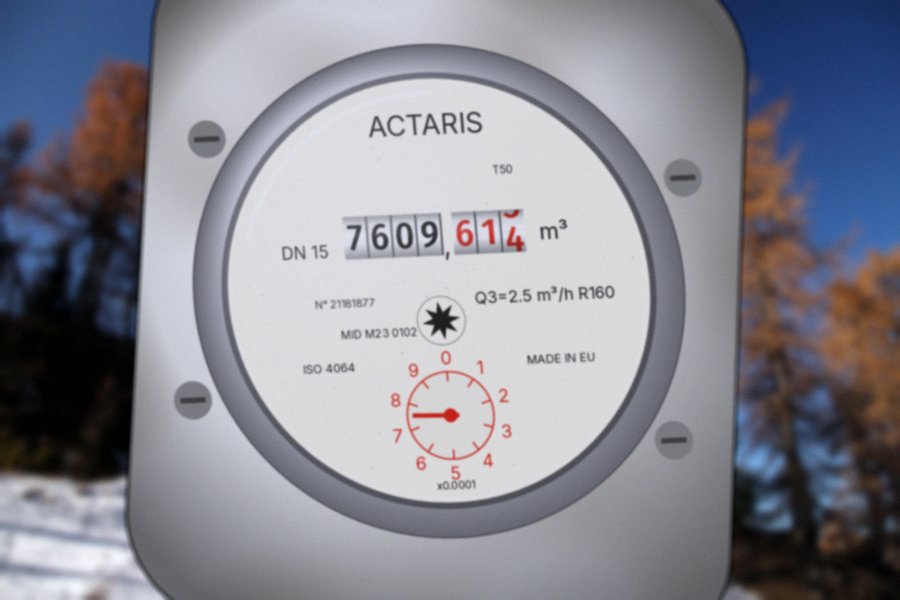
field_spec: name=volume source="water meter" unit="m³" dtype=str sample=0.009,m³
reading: 7609.6137,m³
